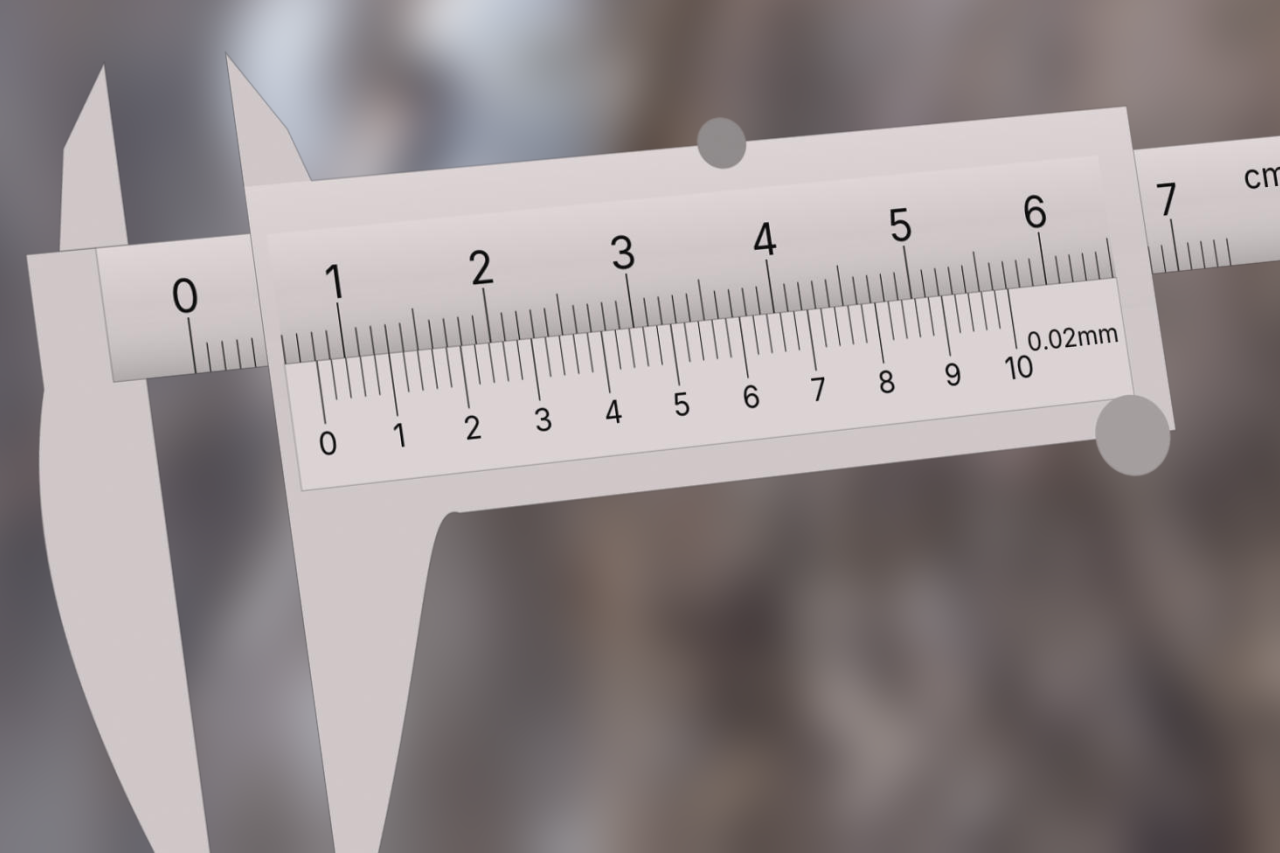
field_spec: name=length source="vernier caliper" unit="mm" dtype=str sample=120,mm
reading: 8.1,mm
